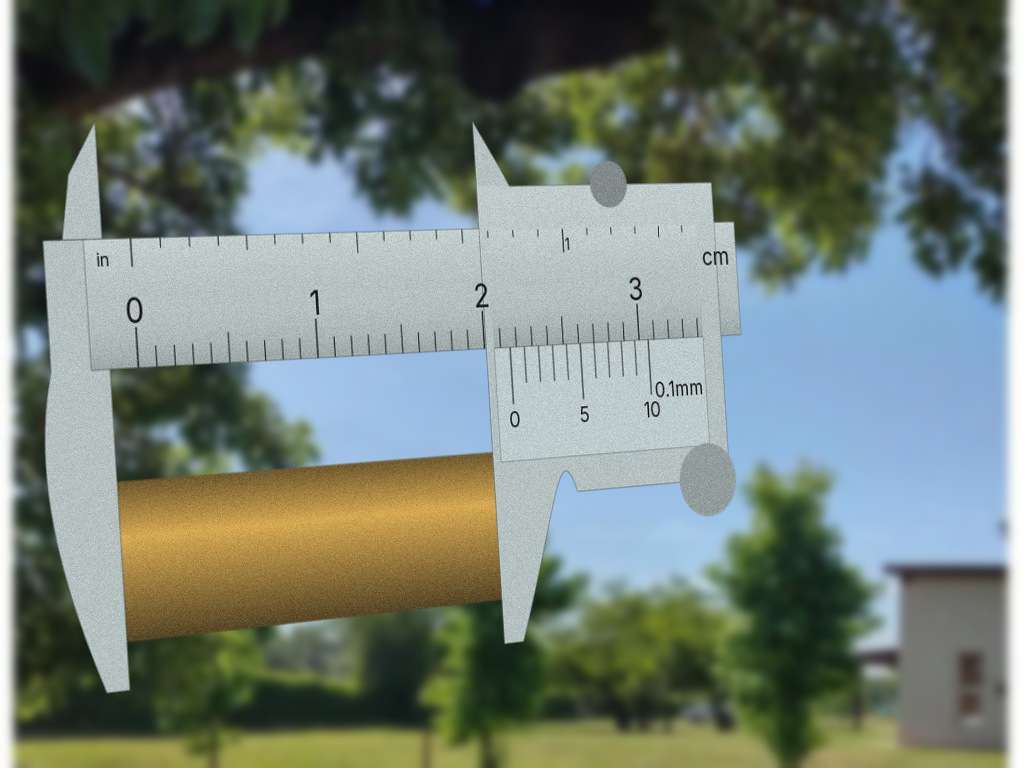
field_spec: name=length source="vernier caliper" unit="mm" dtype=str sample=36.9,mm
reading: 21.6,mm
